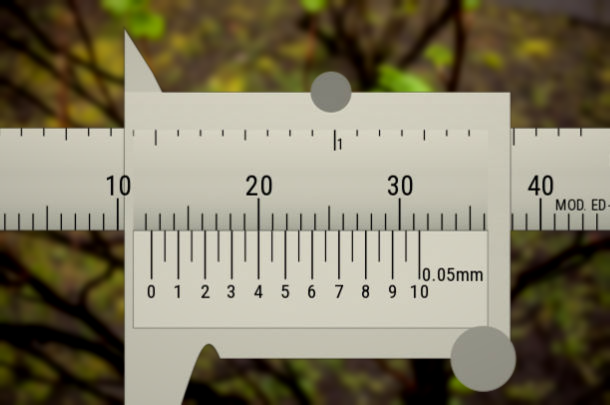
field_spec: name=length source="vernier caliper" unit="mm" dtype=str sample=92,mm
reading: 12.4,mm
